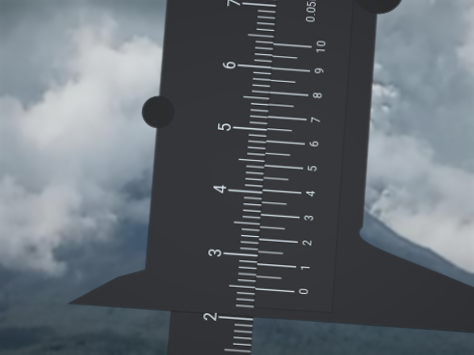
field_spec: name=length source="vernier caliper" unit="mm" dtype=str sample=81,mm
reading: 24.8,mm
